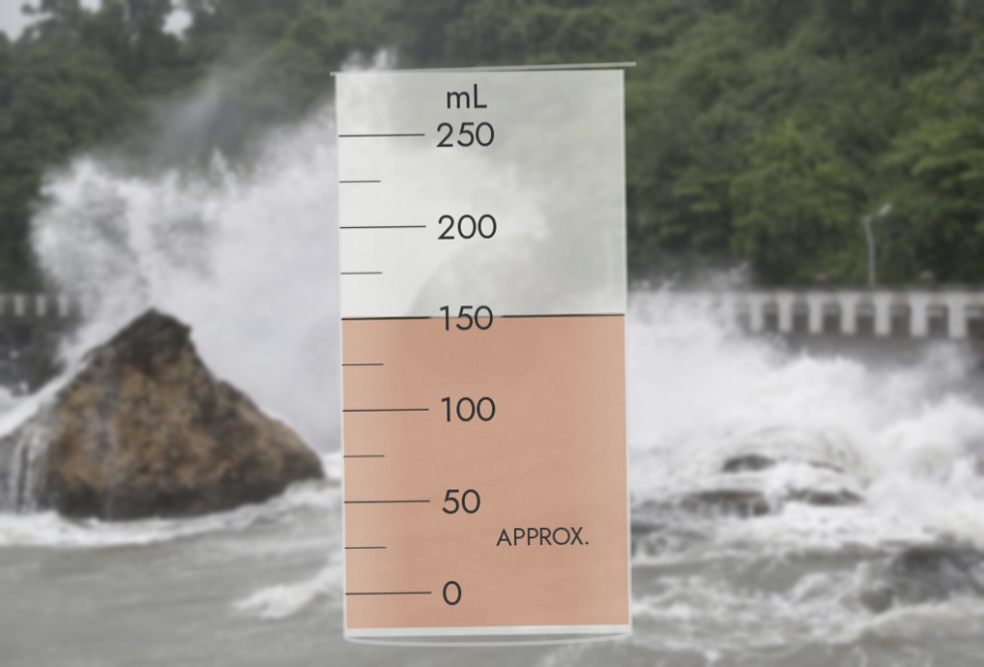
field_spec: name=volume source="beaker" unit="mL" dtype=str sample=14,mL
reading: 150,mL
